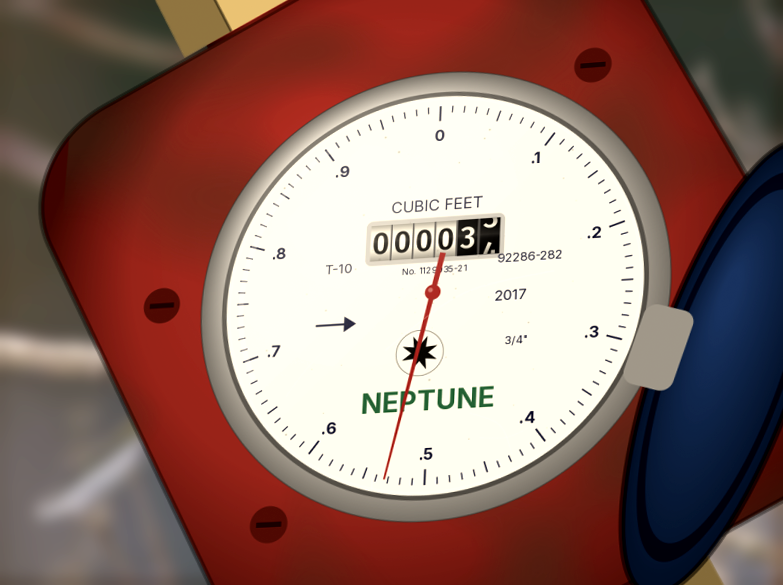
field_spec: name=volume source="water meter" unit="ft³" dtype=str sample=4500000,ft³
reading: 33.53,ft³
